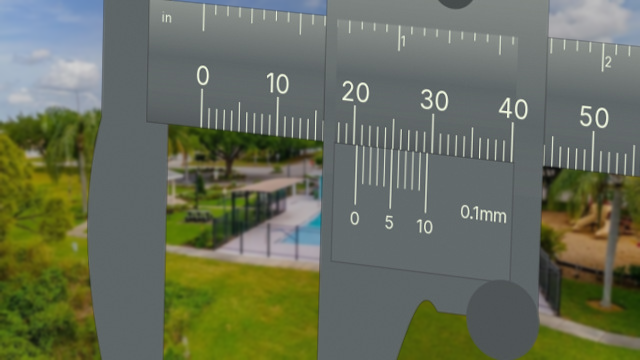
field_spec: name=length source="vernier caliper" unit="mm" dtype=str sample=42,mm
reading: 20.4,mm
